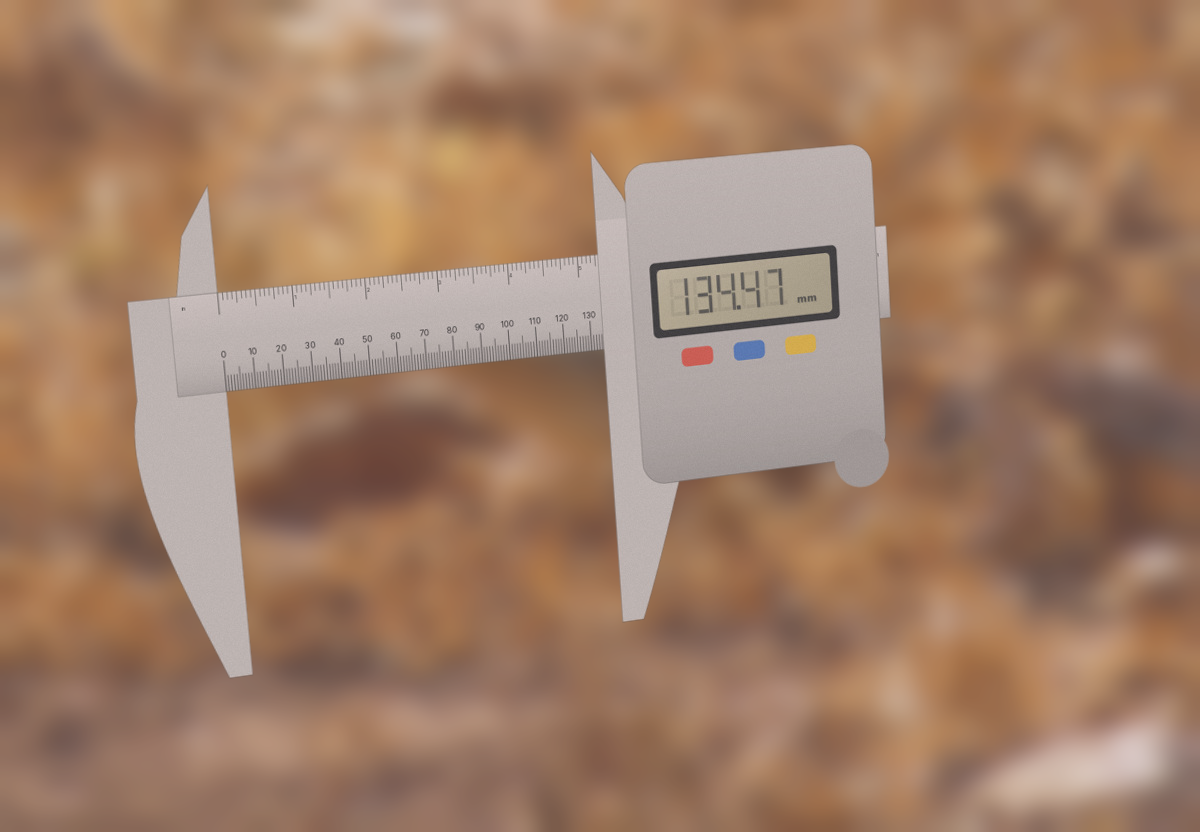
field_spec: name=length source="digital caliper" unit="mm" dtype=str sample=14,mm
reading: 134.47,mm
